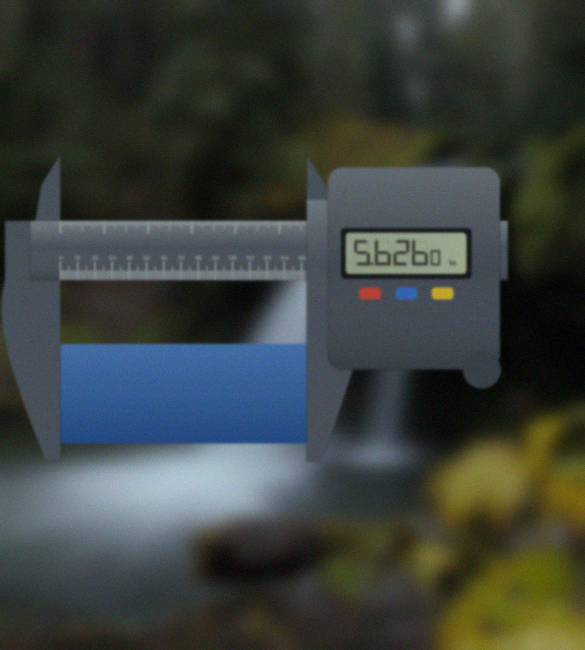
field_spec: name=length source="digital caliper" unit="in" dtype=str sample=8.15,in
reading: 5.6260,in
